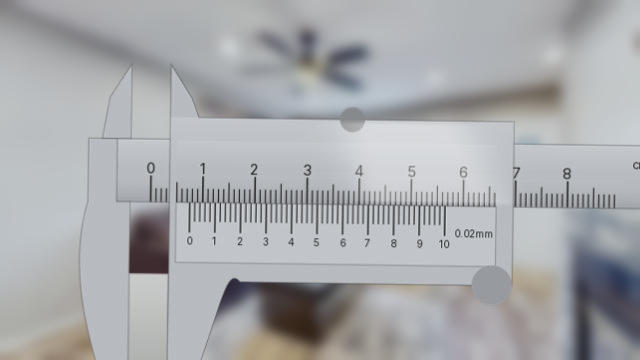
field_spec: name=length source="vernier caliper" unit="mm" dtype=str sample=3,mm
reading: 7.5,mm
